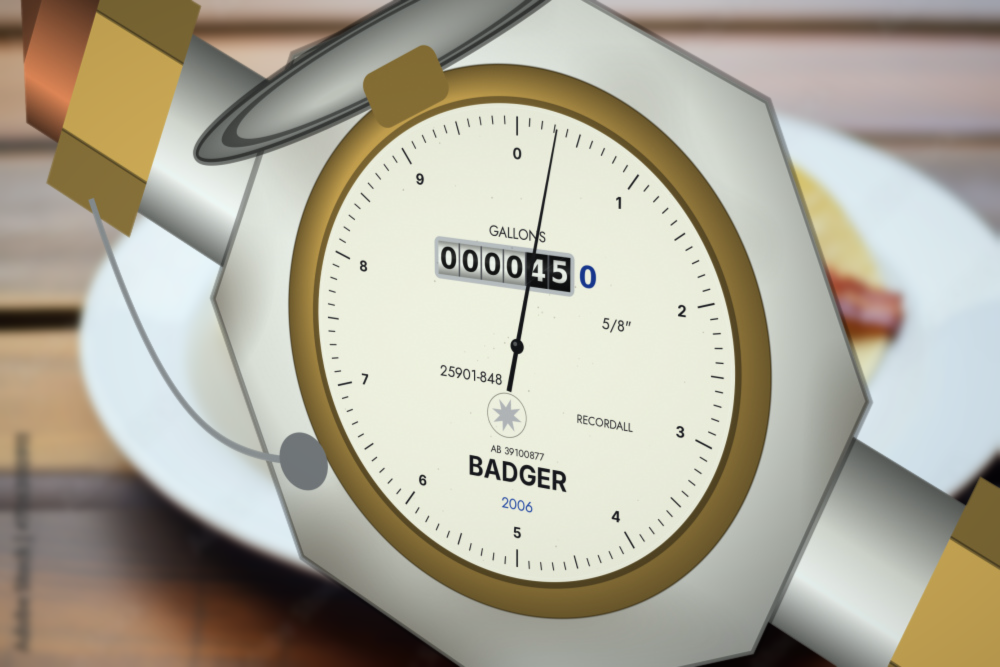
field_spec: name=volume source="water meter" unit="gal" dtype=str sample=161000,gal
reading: 450.3,gal
